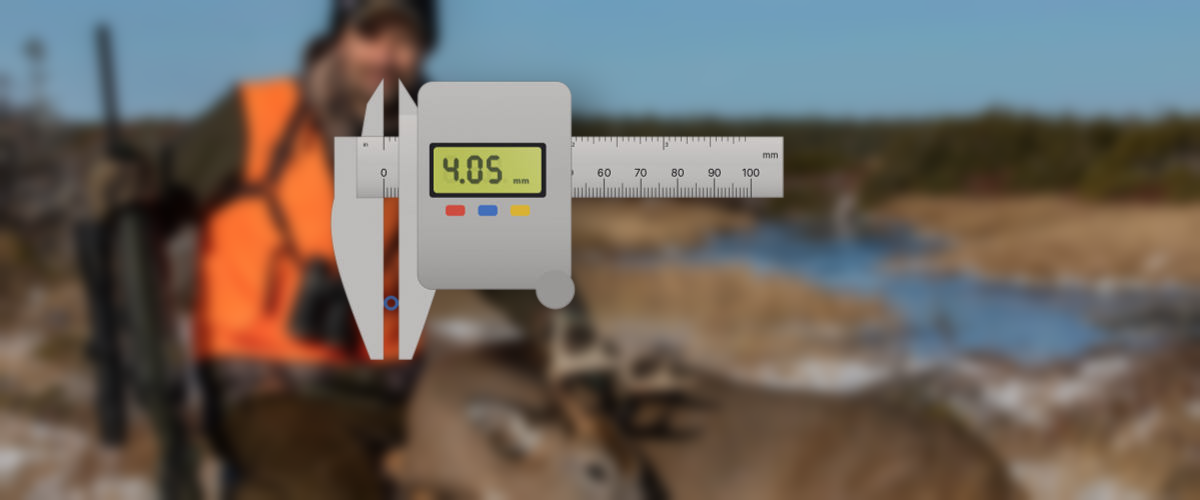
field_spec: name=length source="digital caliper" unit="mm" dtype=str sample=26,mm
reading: 4.05,mm
